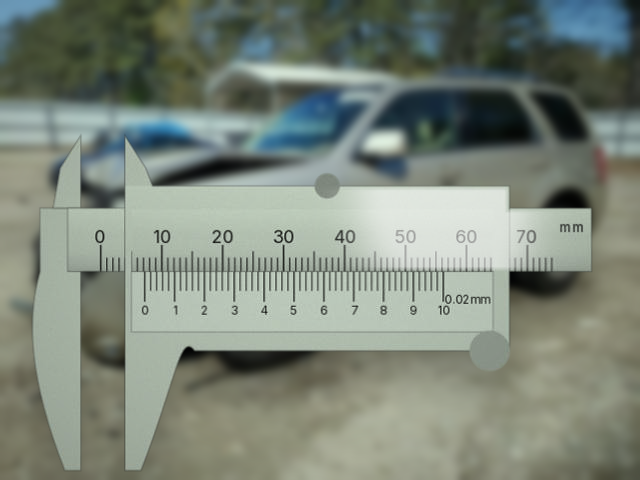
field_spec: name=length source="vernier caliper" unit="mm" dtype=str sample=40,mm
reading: 7.2,mm
